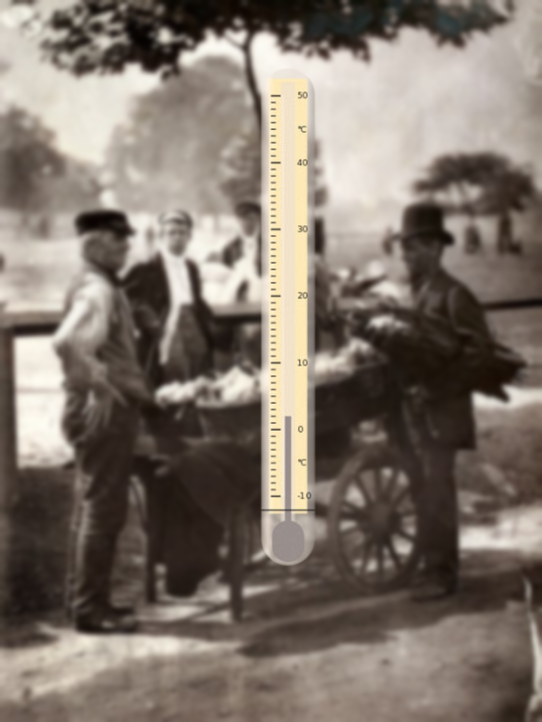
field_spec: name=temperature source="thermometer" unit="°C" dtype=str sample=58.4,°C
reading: 2,°C
